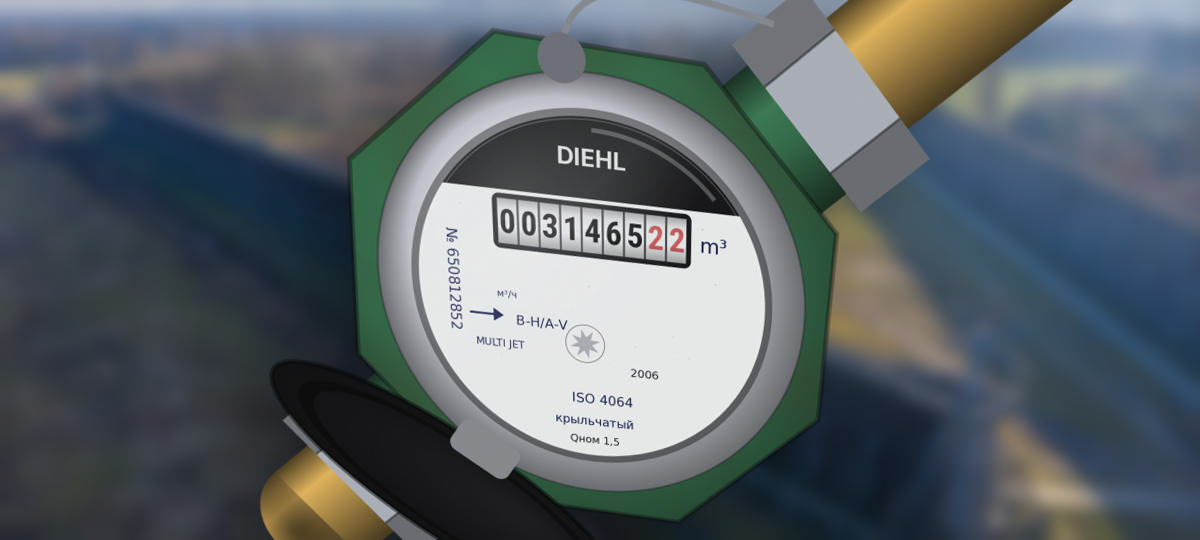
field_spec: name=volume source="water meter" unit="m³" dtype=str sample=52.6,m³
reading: 31465.22,m³
